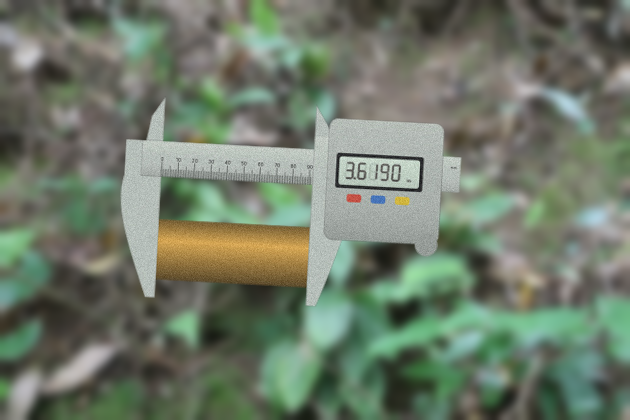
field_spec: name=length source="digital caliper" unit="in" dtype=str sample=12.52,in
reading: 3.6190,in
